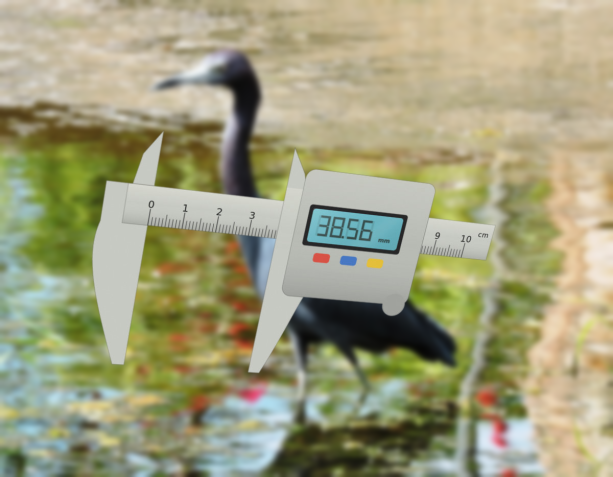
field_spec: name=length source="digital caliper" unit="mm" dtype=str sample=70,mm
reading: 38.56,mm
